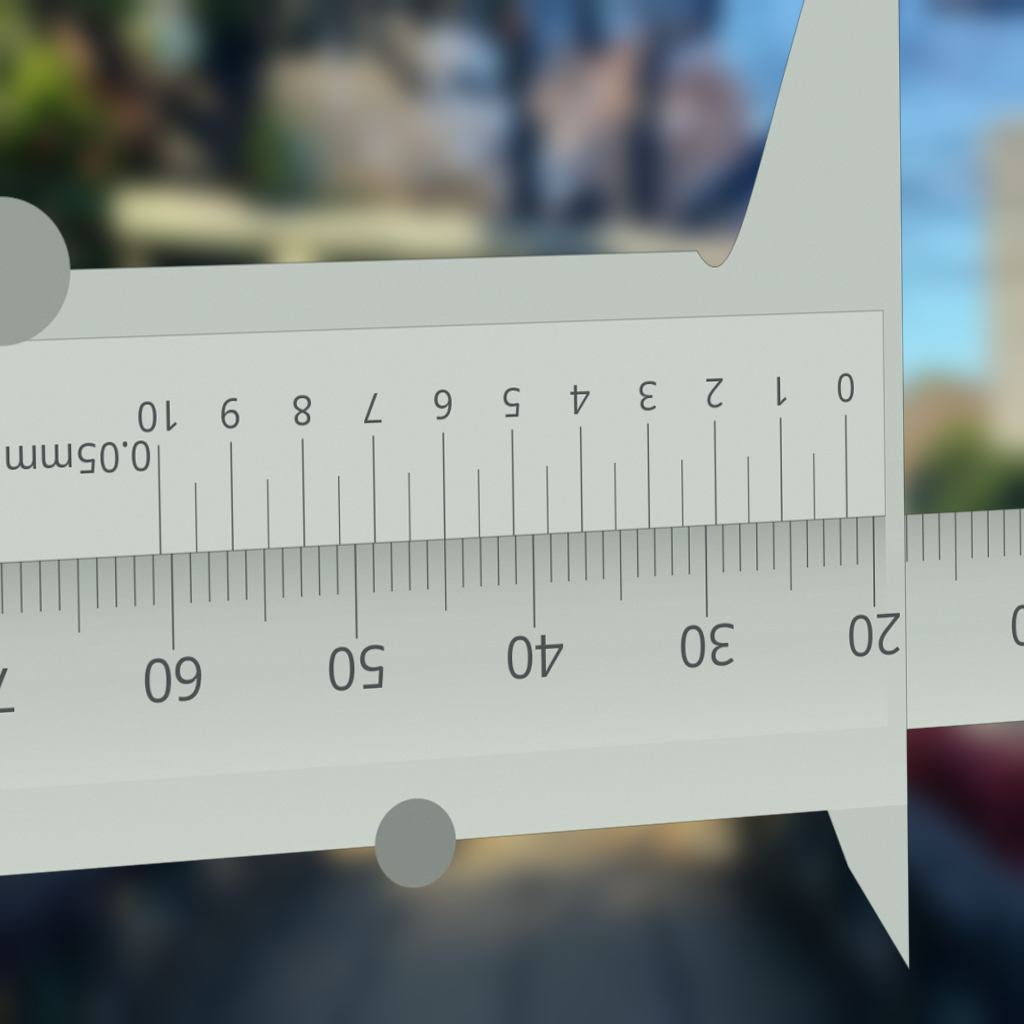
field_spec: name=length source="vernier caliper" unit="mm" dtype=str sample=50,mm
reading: 21.6,mm
